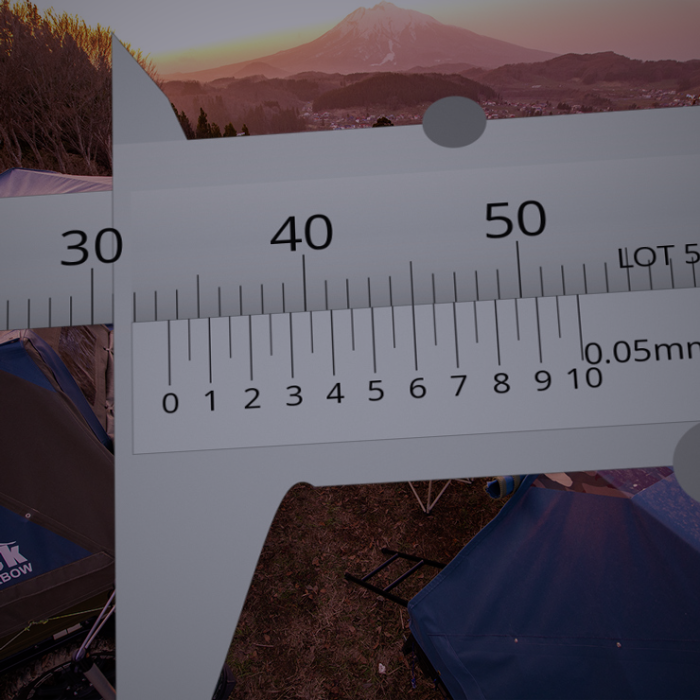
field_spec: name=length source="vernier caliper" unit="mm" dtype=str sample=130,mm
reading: 33.60,mm
